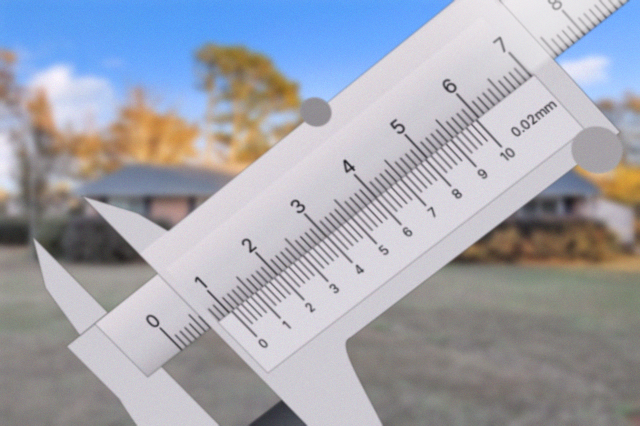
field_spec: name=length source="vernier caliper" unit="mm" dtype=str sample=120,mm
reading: 10.5,mm
